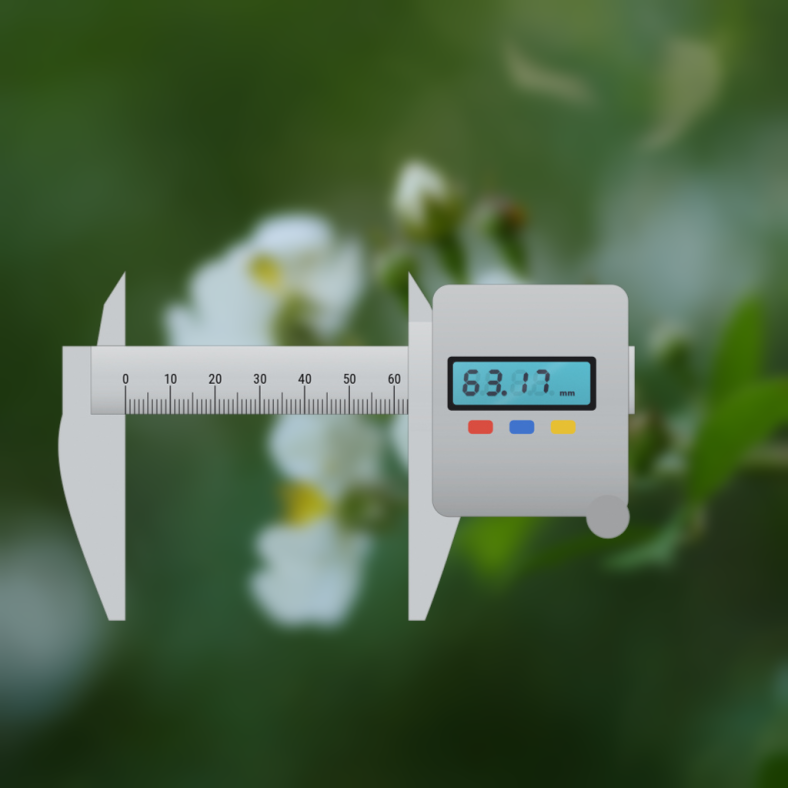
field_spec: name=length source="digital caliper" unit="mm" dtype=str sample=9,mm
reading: 63.17,mm
